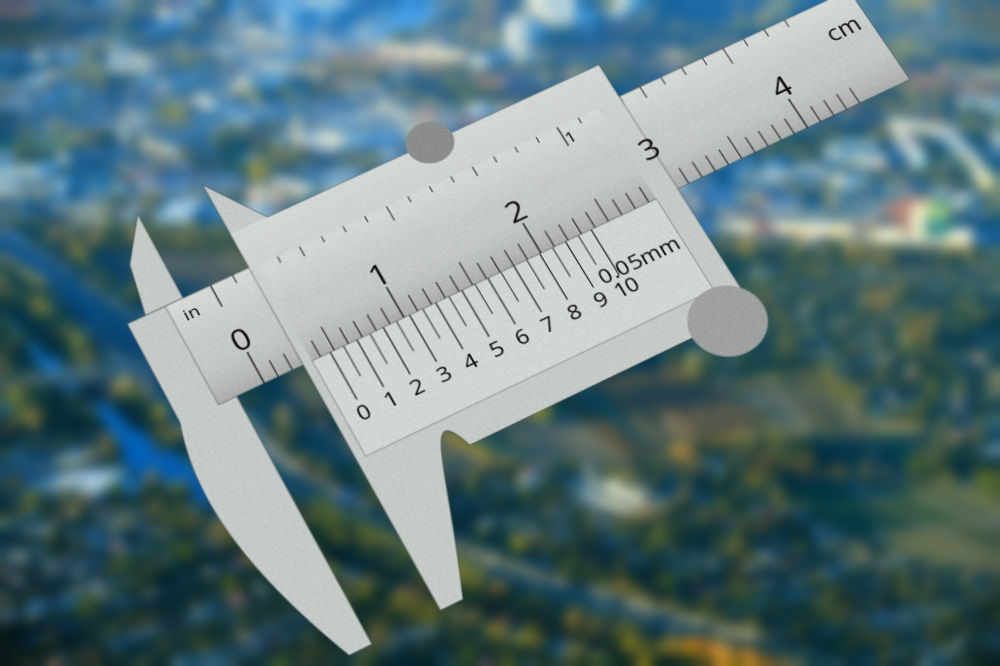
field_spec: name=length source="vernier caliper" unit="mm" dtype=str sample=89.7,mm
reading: 4.7,mm
